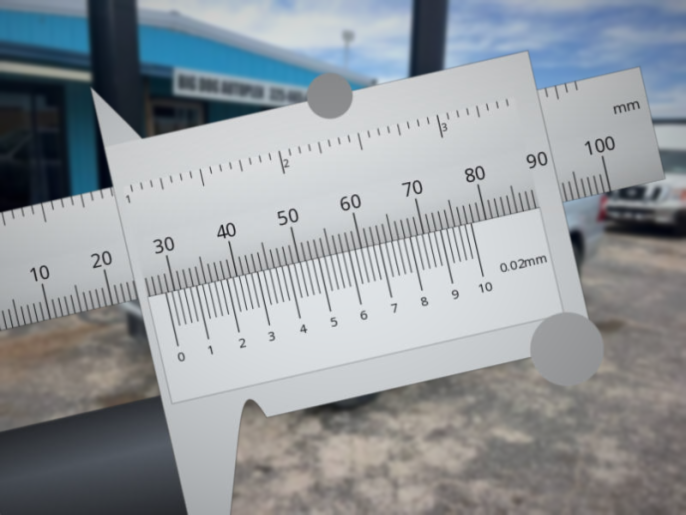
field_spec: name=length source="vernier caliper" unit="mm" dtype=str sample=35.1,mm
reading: 28.6,mm
